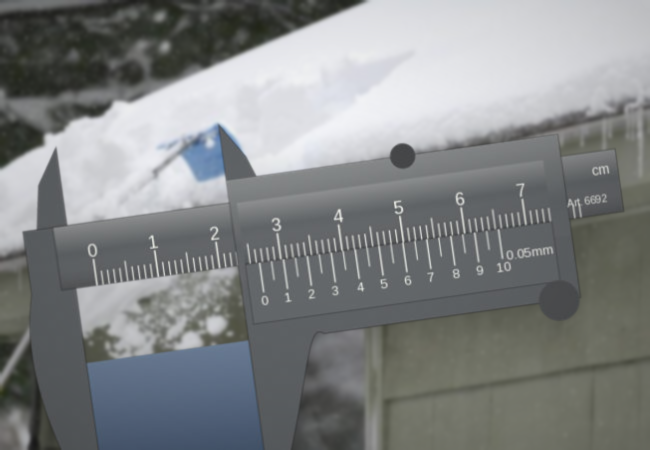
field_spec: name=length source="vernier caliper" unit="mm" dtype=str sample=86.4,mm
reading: 26.5,mm
